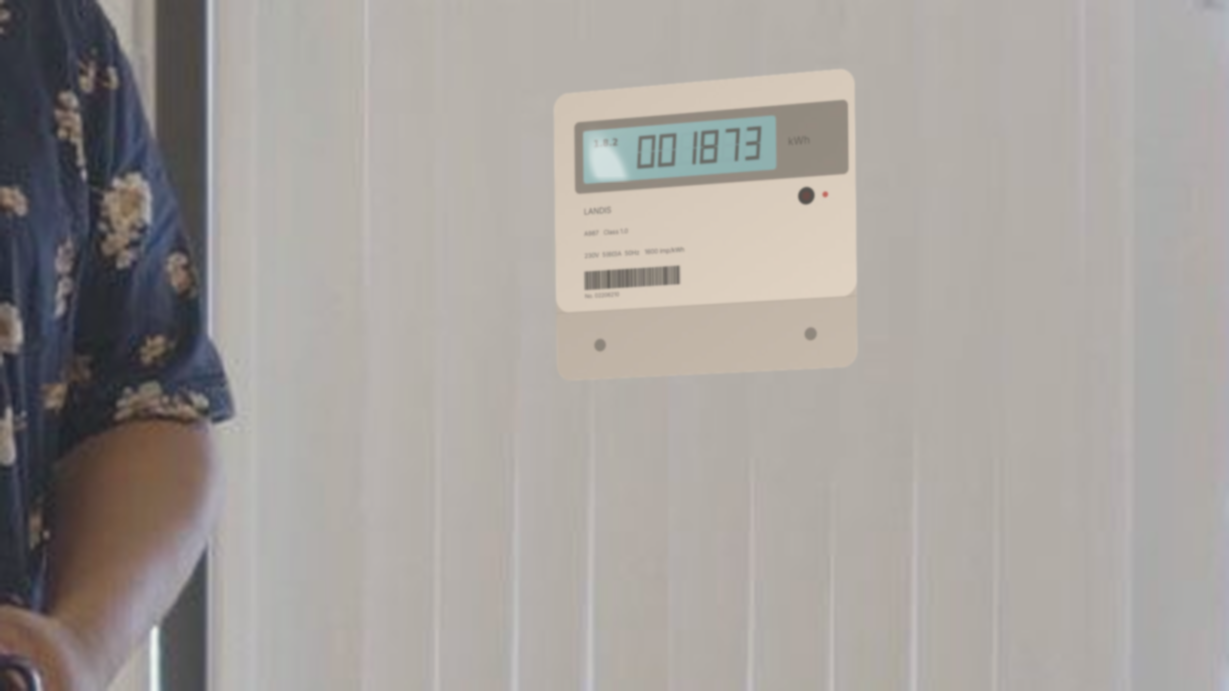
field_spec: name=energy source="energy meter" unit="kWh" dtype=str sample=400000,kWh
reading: 1873,kWh
